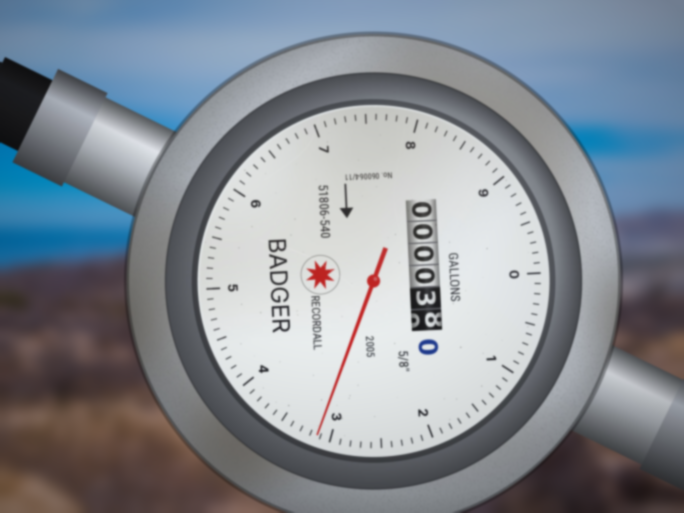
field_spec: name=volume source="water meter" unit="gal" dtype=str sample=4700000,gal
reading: 383.1,gal
